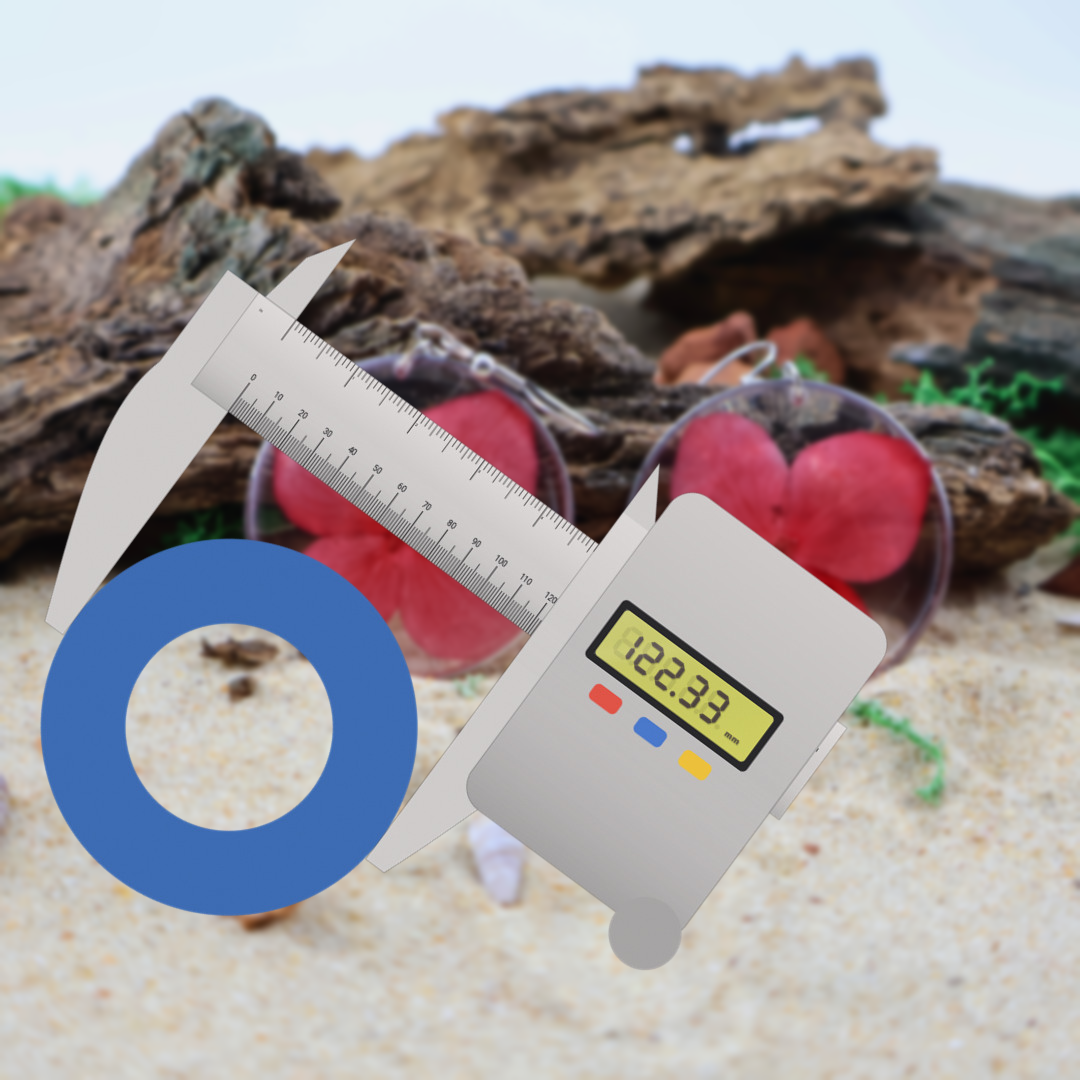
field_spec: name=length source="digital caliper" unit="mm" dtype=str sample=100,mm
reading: 122.33,mm
